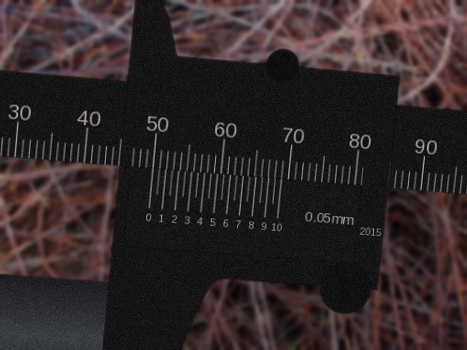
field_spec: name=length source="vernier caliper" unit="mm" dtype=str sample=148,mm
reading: 50.0,mm
